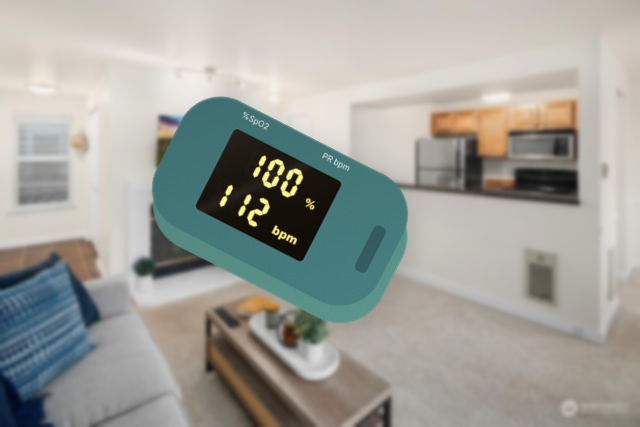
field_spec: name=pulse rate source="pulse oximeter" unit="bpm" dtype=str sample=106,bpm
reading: 112,bpm
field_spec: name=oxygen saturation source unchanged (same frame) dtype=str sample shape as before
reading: 100,%
